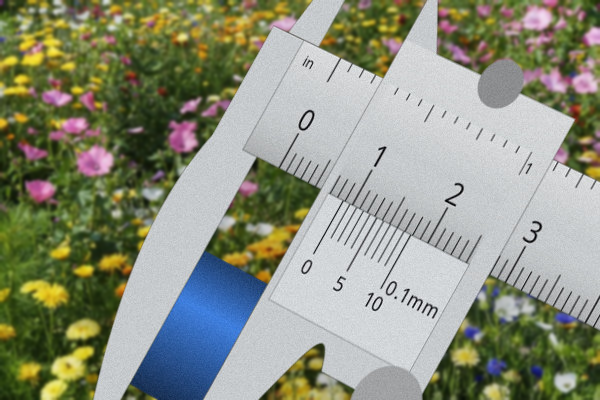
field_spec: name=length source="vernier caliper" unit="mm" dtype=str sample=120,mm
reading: 8.8,mm
